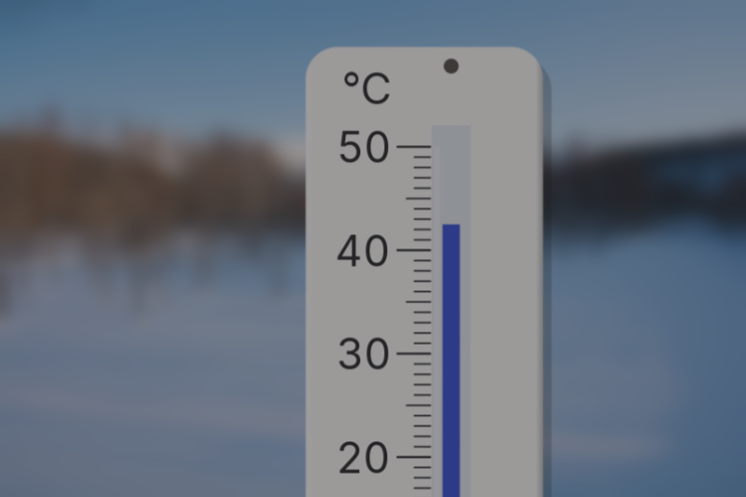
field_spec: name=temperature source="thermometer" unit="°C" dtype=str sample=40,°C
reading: 42.5,°C
